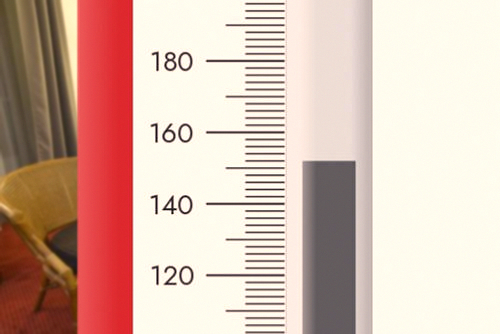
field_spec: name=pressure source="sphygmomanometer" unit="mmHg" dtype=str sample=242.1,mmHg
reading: 152,mmHg
